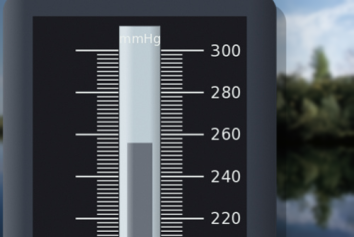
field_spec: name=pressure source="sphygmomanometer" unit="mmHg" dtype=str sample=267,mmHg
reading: 256,mmHg
